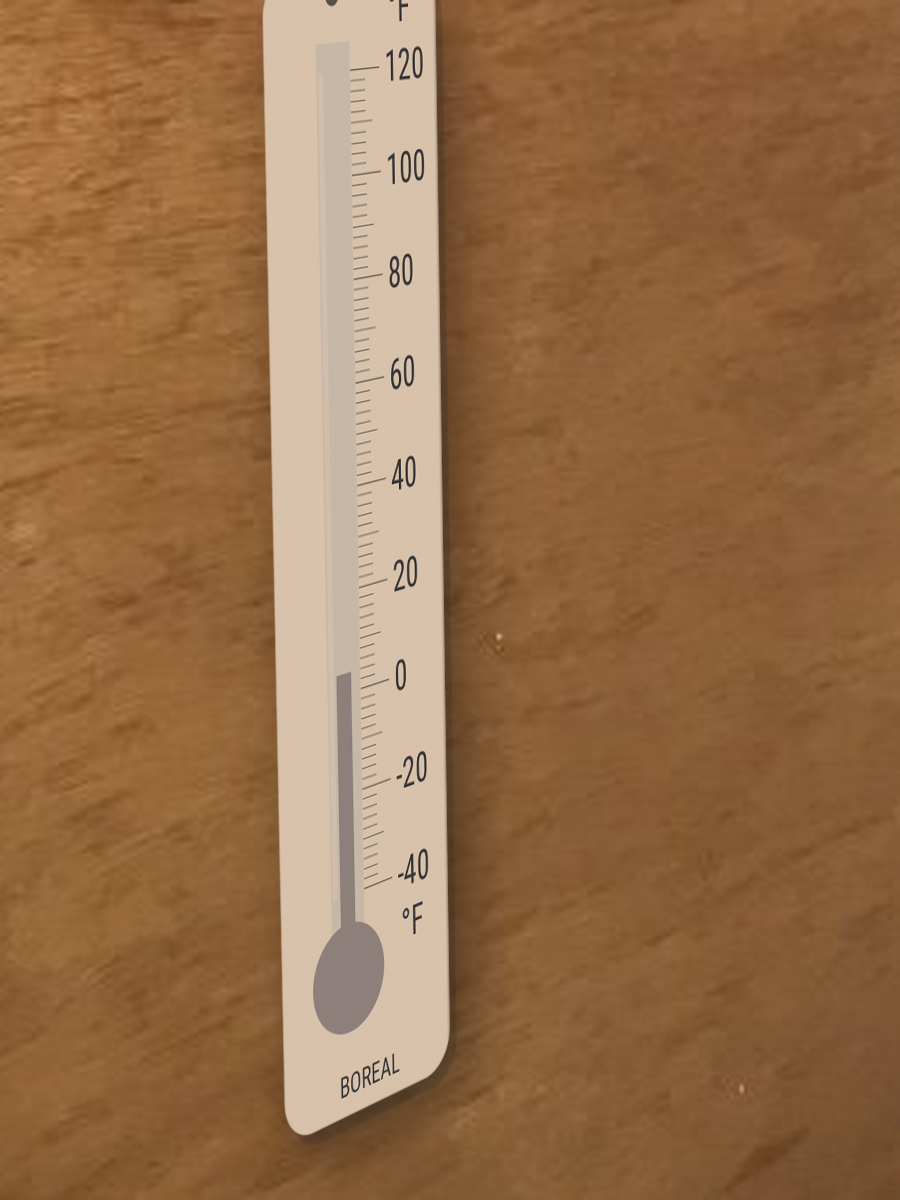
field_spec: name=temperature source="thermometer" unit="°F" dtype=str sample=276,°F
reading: 4,°F
